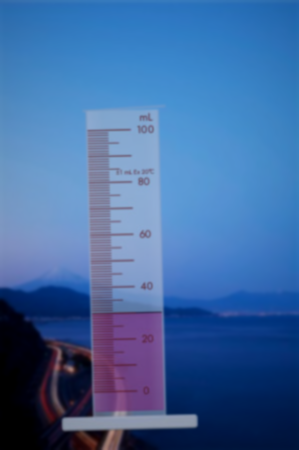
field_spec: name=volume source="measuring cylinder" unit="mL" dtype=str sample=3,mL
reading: 30,mL
